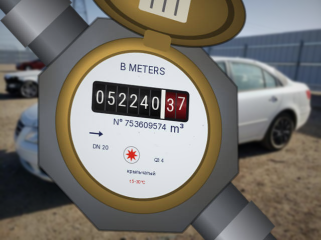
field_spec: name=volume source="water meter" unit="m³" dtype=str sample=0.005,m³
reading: 52240.37,m³
